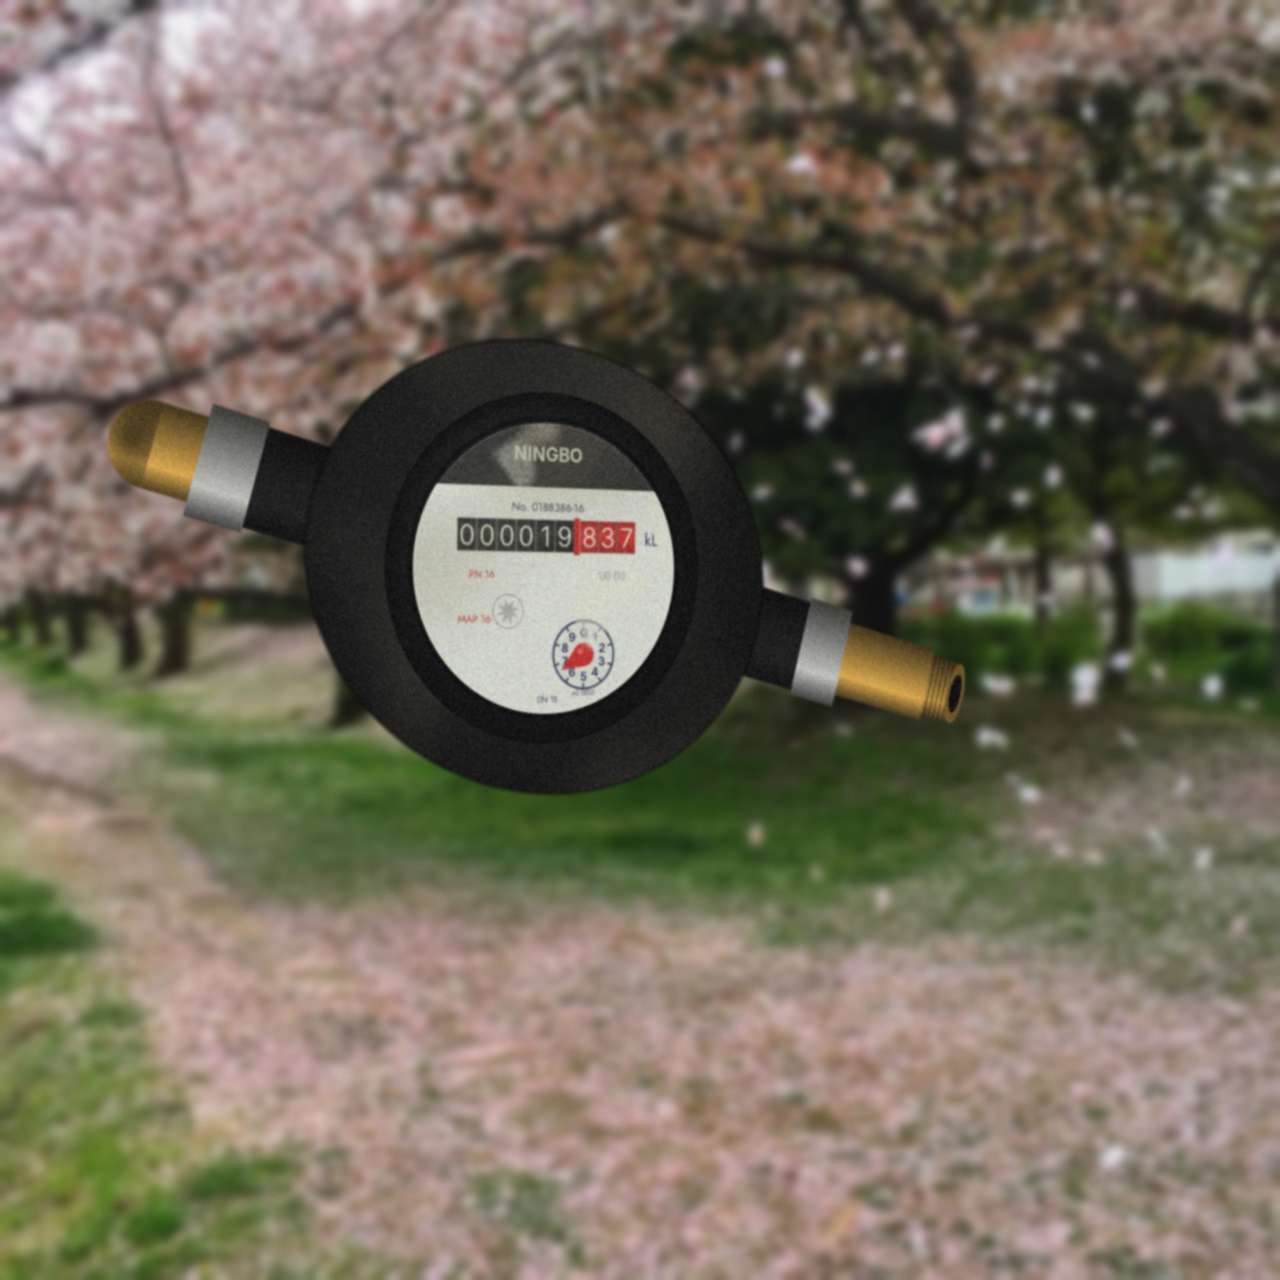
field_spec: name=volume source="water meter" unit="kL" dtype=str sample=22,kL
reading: 19.8376,kL
